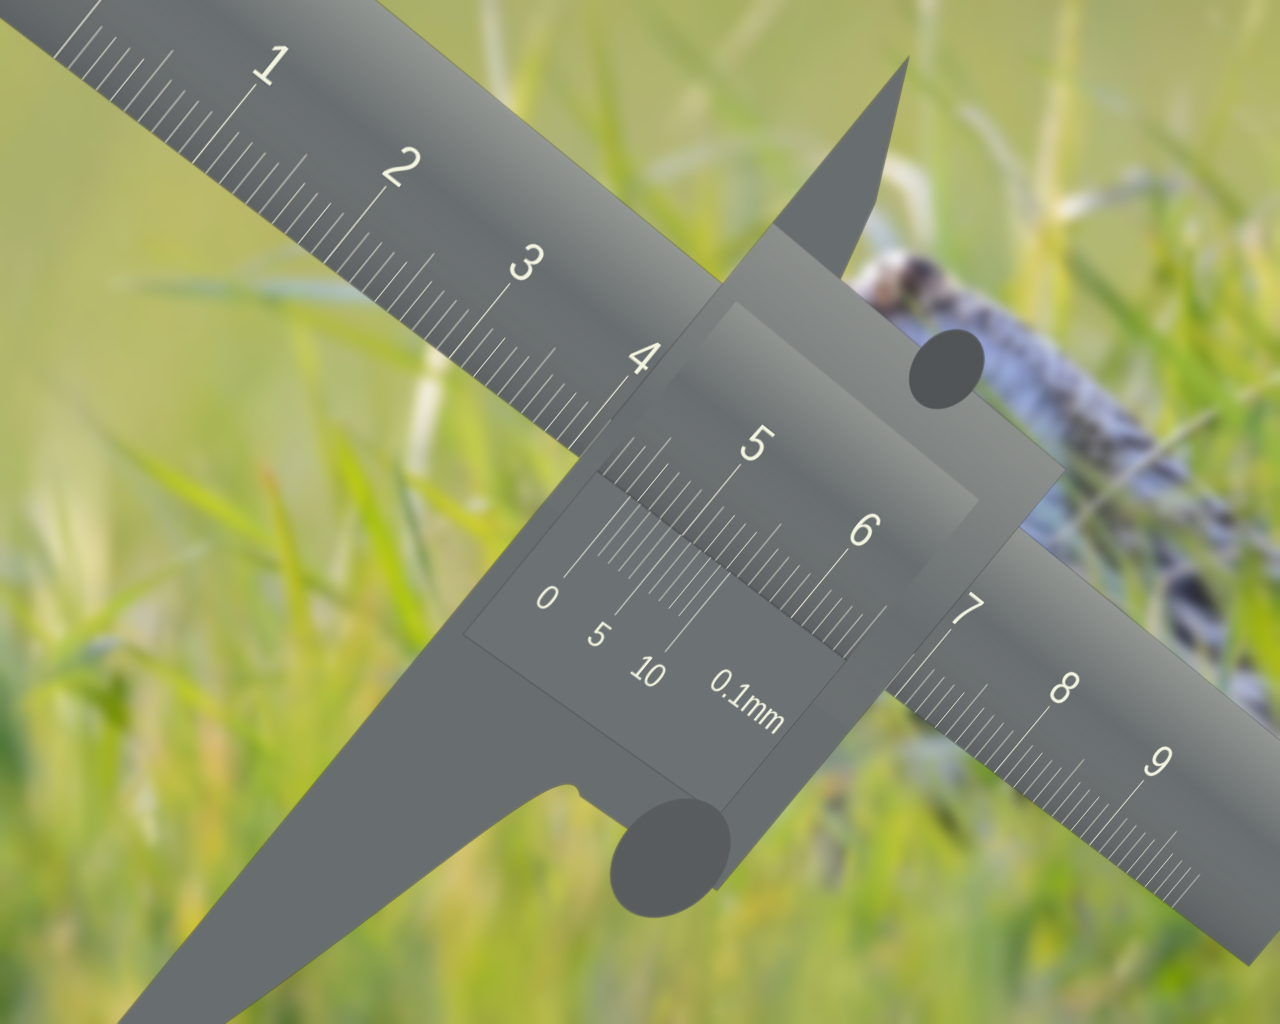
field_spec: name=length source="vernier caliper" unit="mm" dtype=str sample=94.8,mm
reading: 45.4,mm
